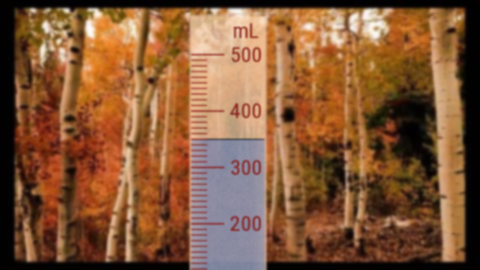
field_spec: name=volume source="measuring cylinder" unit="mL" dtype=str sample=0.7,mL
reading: 350,mL
